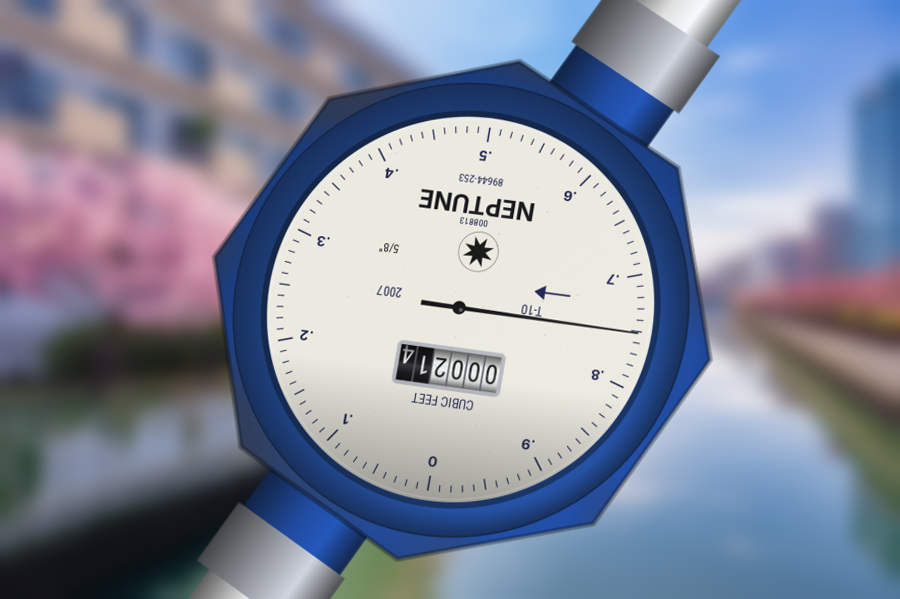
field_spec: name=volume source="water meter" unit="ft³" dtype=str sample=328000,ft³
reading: 213.75,ft³
